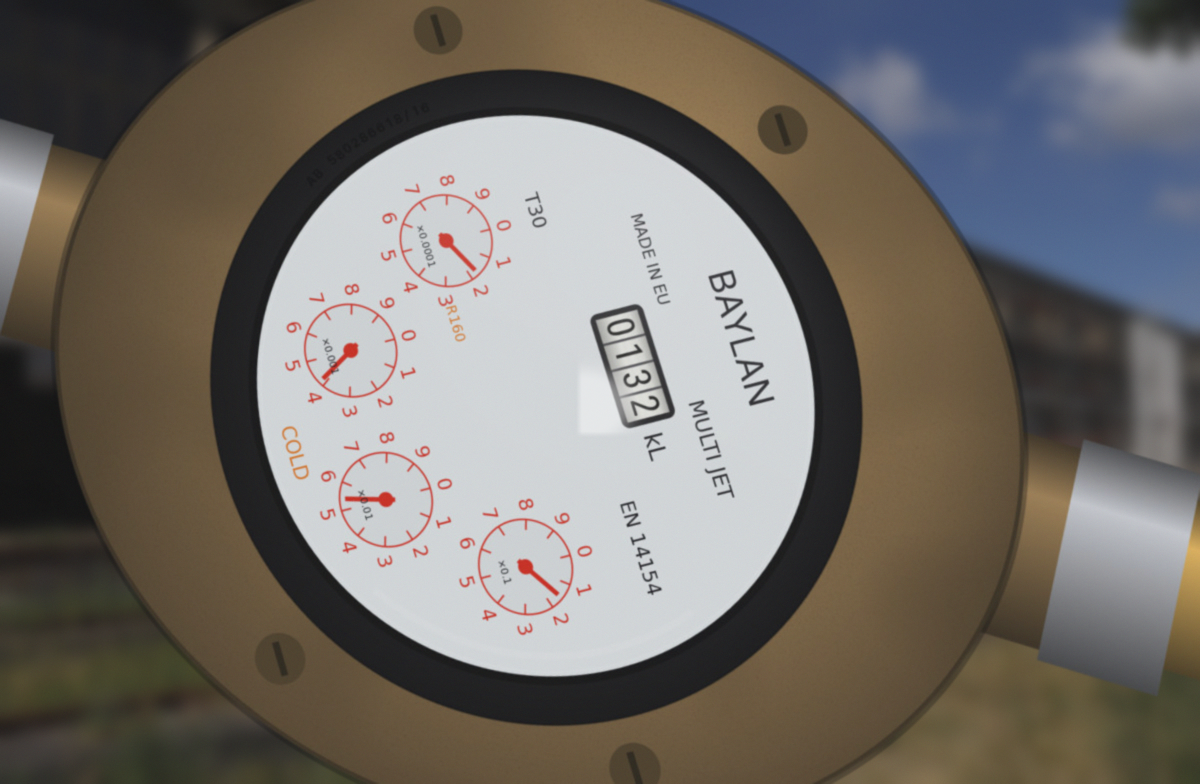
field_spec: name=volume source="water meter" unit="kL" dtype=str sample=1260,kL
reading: 132.1541,kL
